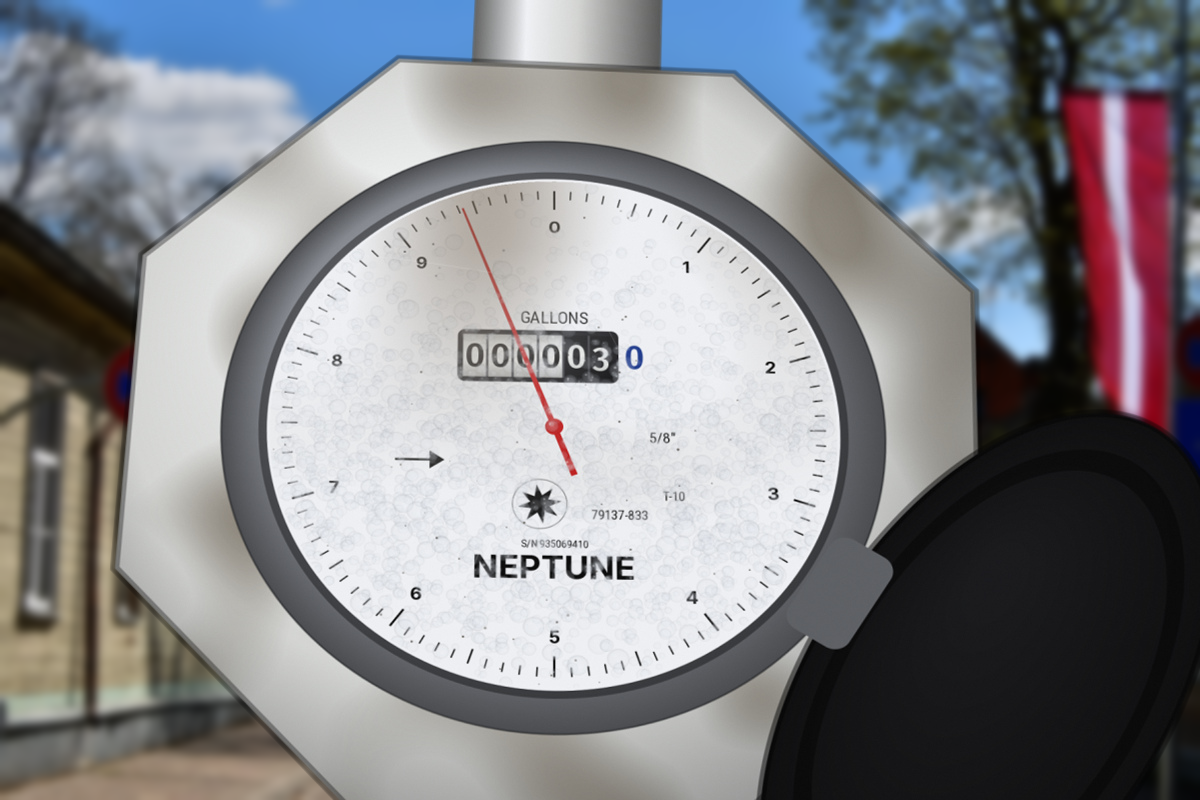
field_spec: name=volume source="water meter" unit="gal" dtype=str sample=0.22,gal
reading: 29.4,gal
